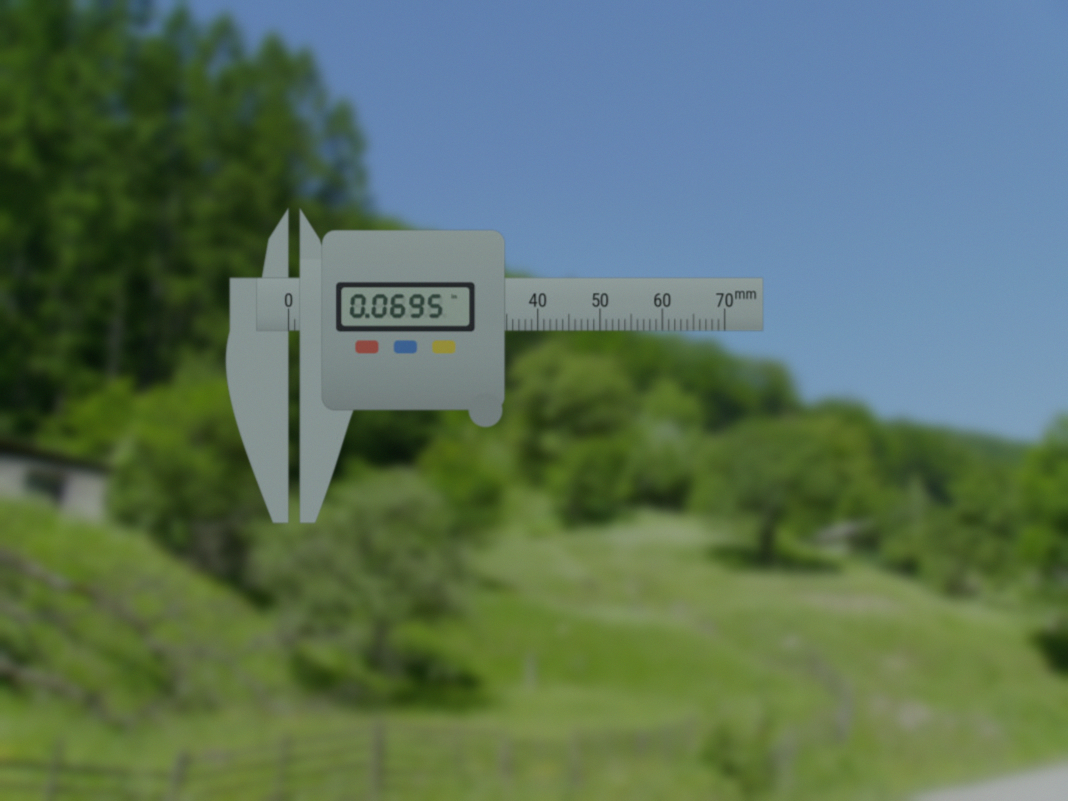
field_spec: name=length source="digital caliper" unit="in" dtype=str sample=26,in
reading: 0.0695,in
